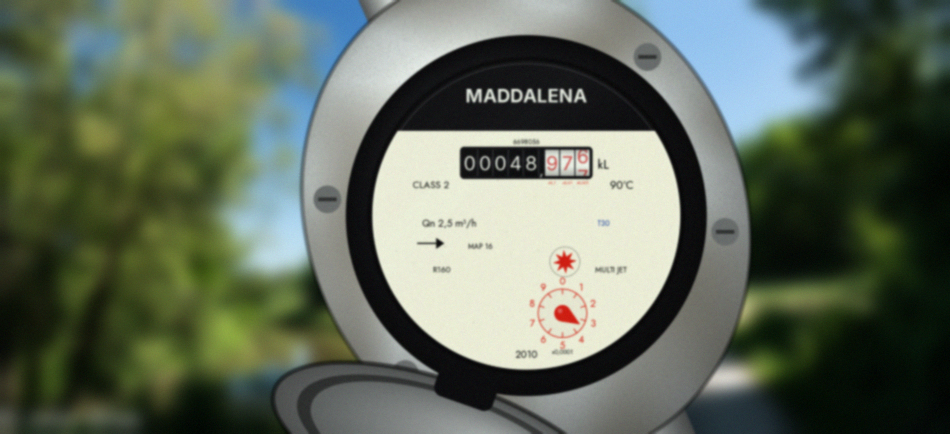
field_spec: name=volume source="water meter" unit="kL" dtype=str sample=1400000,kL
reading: 48.9763,kL
